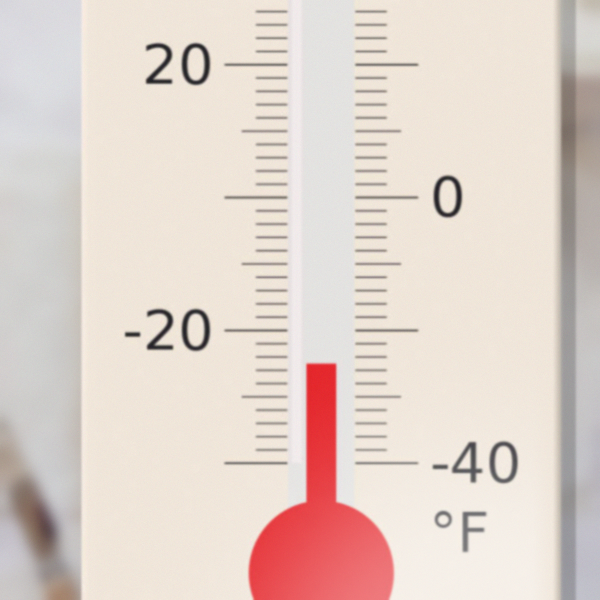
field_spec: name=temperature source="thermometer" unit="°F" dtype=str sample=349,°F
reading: -25,°F
